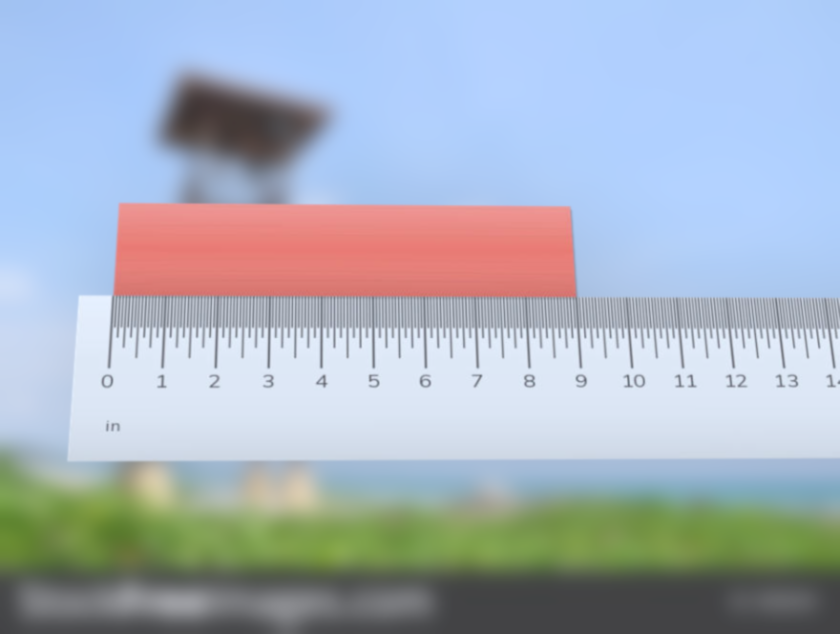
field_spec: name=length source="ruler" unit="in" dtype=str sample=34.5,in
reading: 9,in
